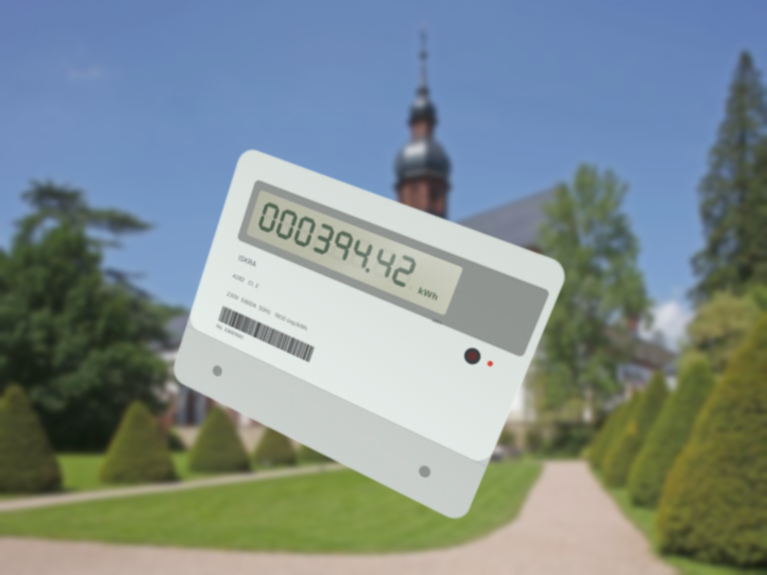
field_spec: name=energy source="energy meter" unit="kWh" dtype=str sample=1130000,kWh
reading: 394.42,kWh
